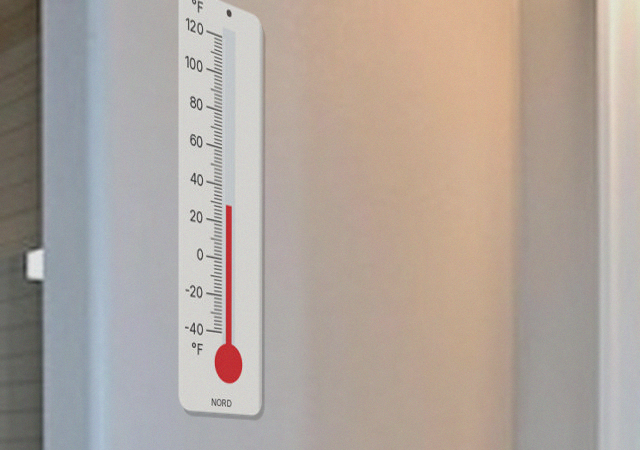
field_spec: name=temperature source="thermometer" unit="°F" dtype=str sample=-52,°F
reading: 30,°F
